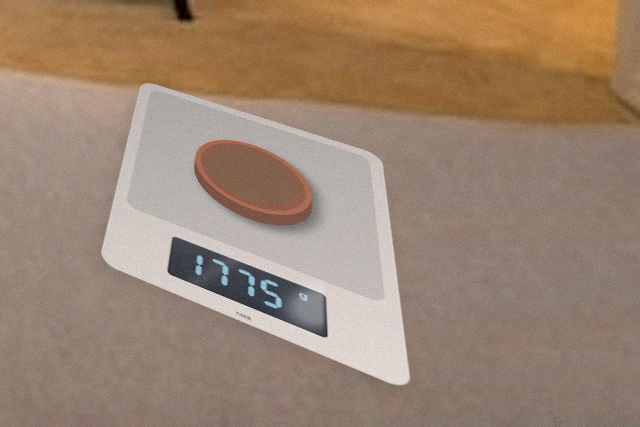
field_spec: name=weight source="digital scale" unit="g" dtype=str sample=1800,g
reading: 1775,g
